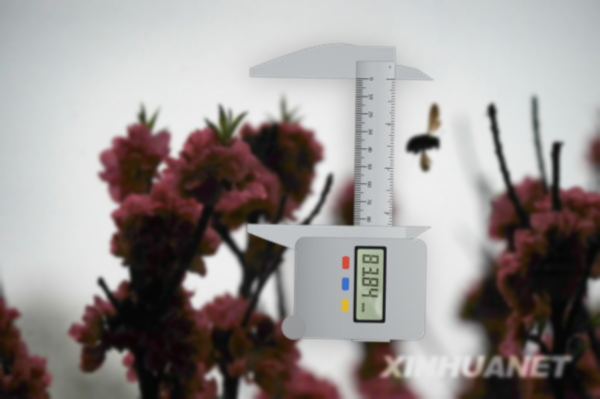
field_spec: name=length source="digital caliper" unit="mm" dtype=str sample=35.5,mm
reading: 83.84,mm
